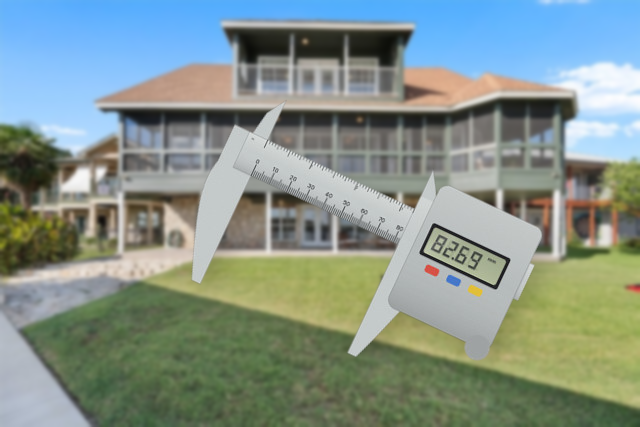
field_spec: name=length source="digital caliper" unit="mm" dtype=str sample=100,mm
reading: 82.69,mm
